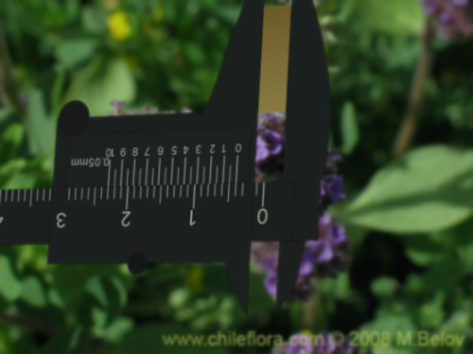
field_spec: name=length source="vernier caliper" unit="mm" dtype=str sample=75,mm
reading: 4.0,mm
